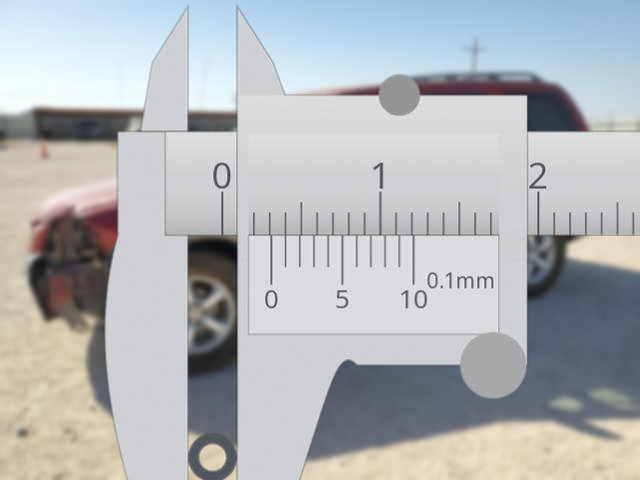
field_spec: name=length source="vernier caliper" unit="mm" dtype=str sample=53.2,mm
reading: 3.1,mm
